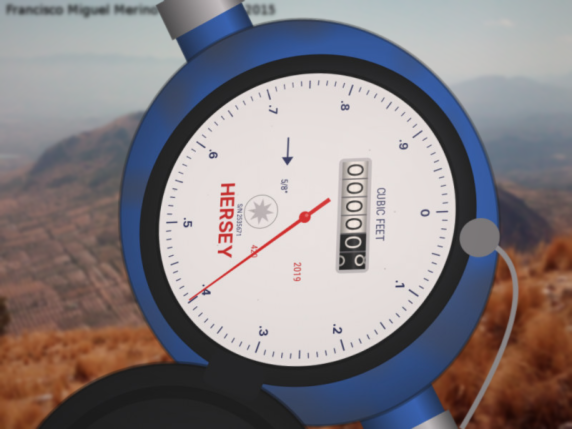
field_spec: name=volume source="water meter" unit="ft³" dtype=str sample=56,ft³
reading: 8.40,ft³
